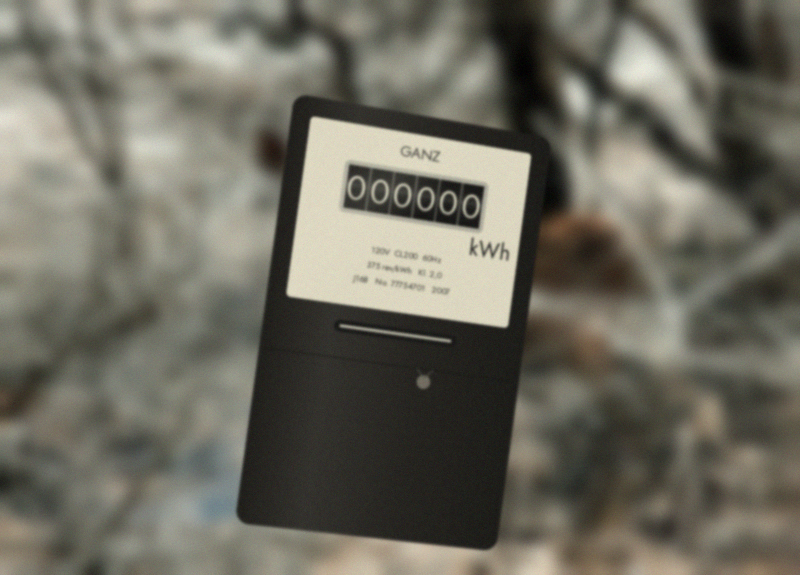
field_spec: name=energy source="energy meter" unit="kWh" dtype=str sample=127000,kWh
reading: 0,kWh
